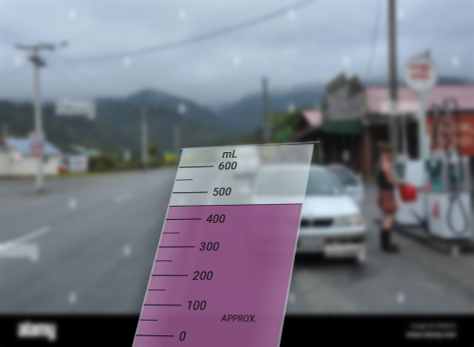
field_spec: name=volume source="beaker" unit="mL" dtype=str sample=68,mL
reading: 450,mL
